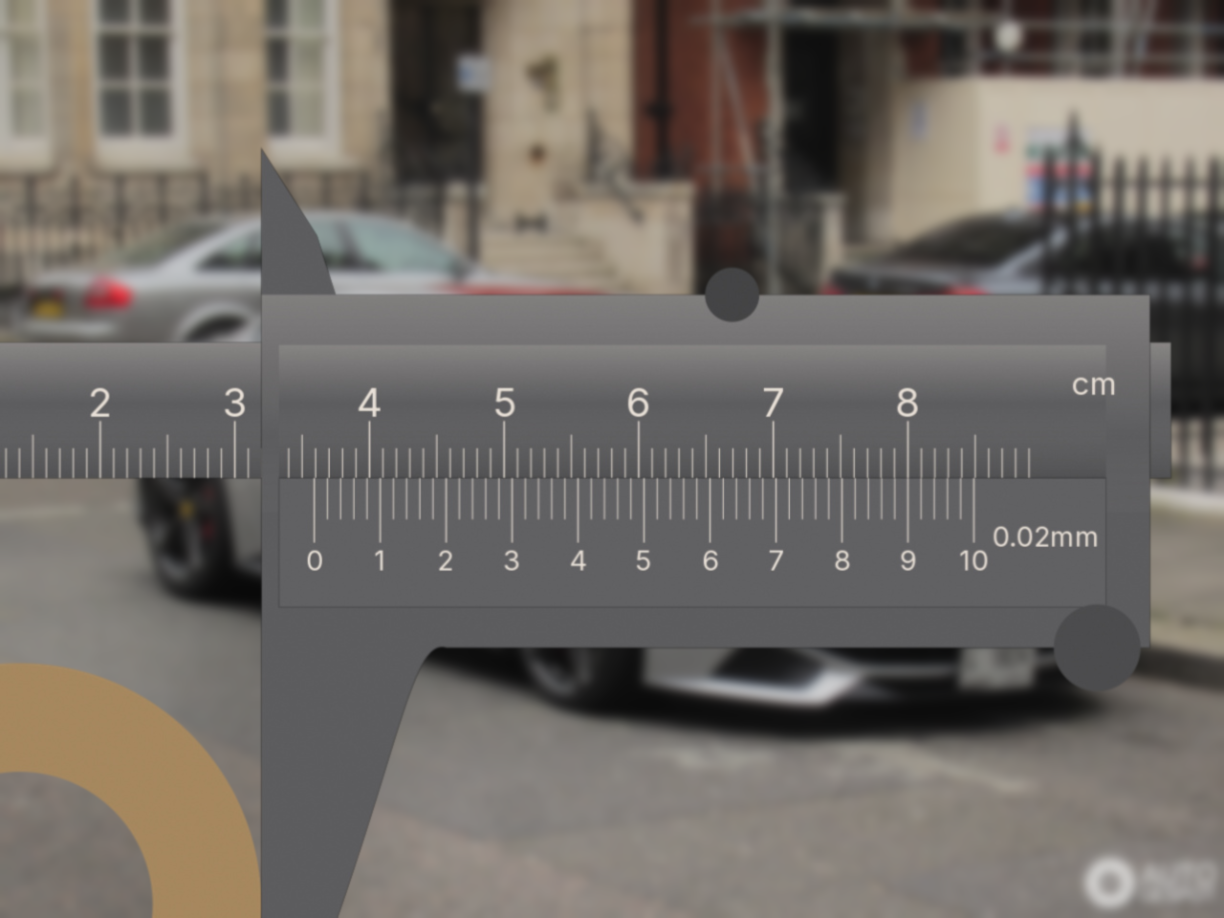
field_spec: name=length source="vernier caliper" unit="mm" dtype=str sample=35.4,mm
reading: 35.9,mm
